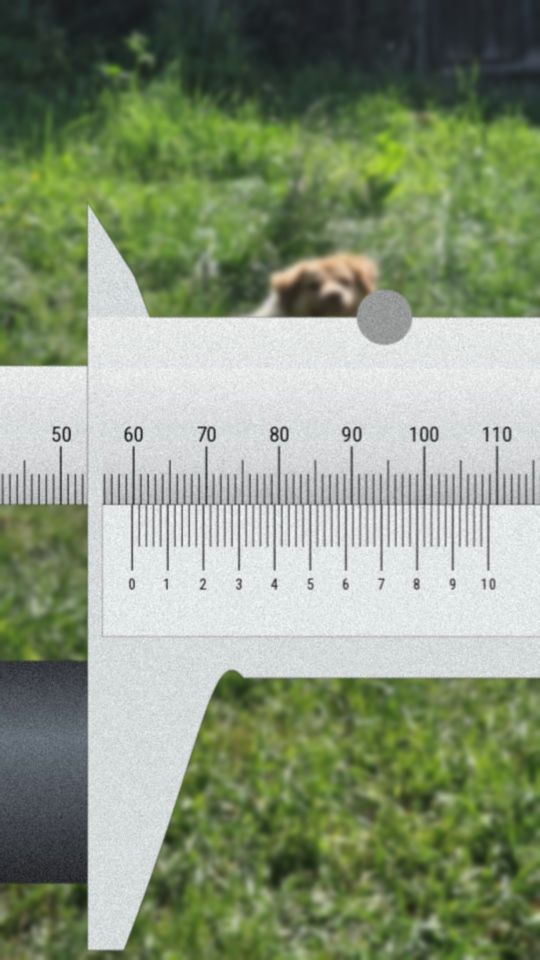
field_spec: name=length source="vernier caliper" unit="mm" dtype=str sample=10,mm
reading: 59.8,mm
